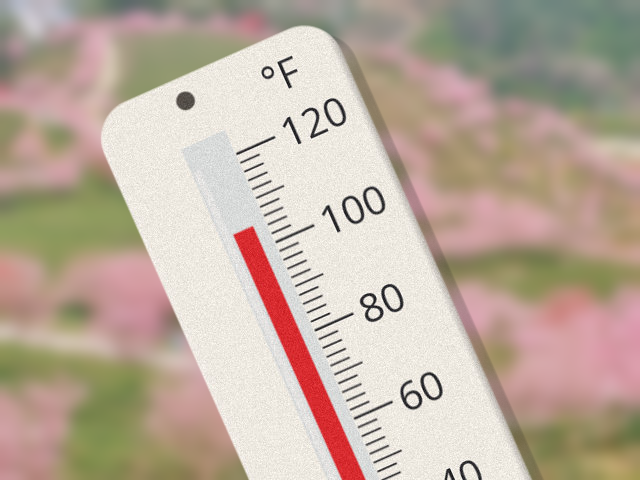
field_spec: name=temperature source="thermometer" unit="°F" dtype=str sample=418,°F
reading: 105,°F
